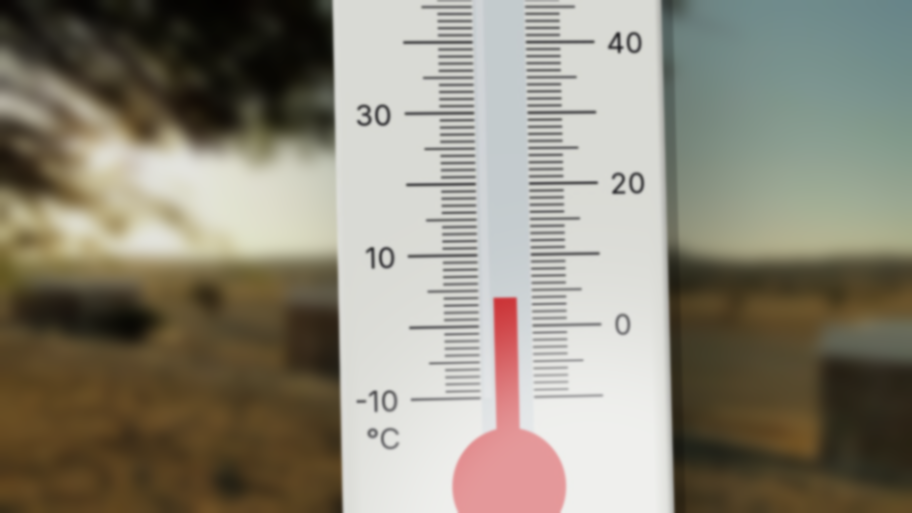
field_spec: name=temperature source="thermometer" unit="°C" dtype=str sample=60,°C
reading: 4,°C
